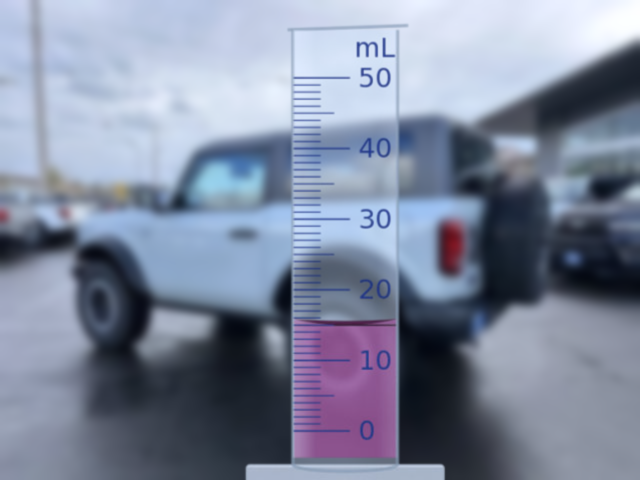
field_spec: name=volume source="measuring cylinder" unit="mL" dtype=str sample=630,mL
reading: 15,mL
